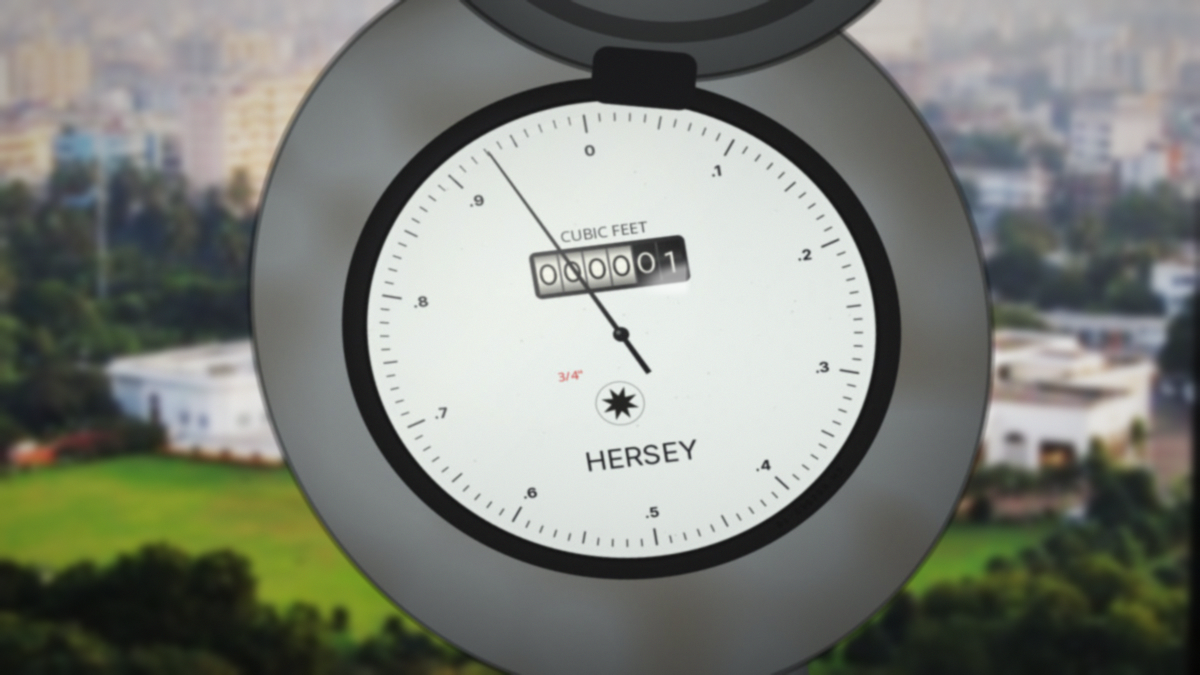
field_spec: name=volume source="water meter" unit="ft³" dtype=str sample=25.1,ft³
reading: 0.93,ft³
